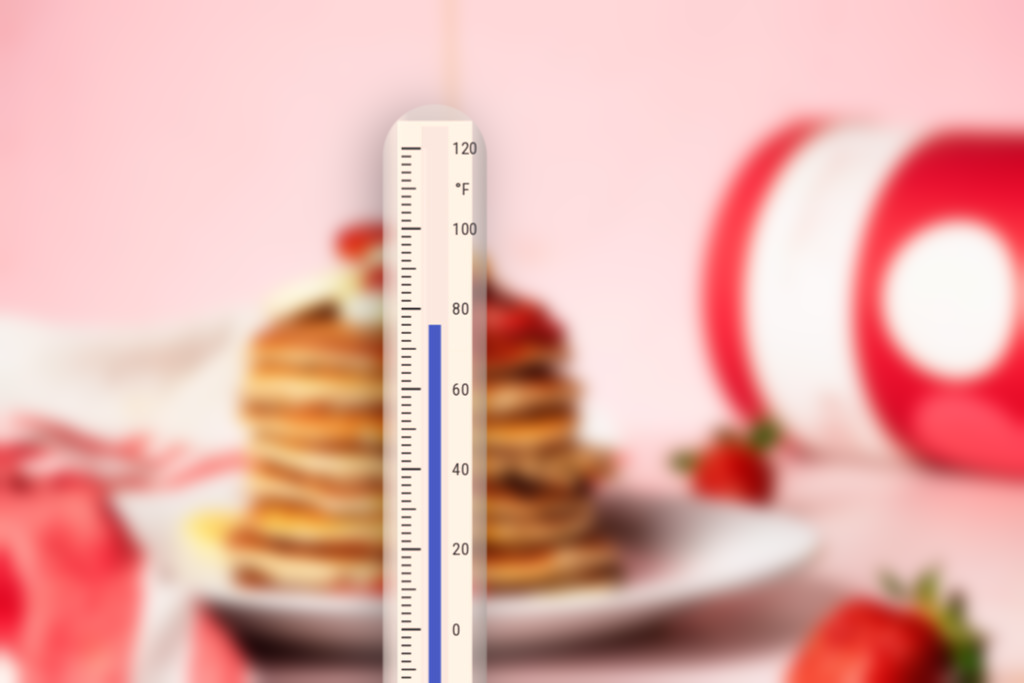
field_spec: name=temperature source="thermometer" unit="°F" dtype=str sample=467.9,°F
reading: 76,°F
